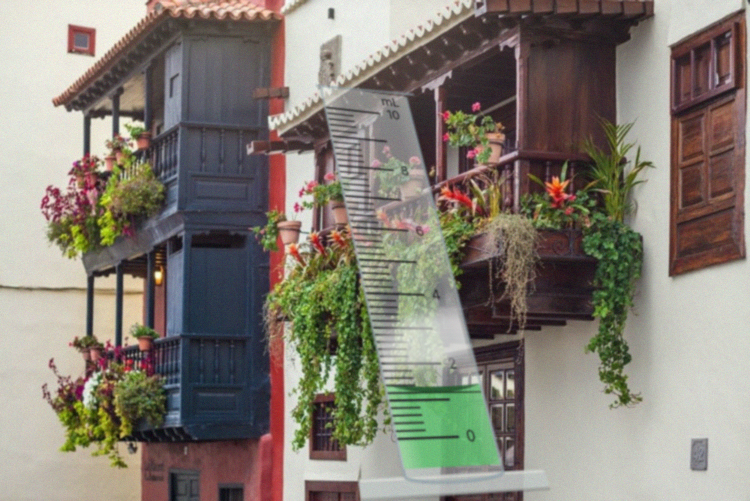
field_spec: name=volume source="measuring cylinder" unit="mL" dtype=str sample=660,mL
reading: 1.2,mL
